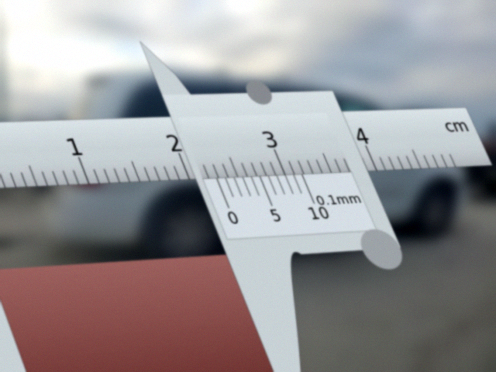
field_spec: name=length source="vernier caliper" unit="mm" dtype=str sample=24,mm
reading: 22.8,mm
